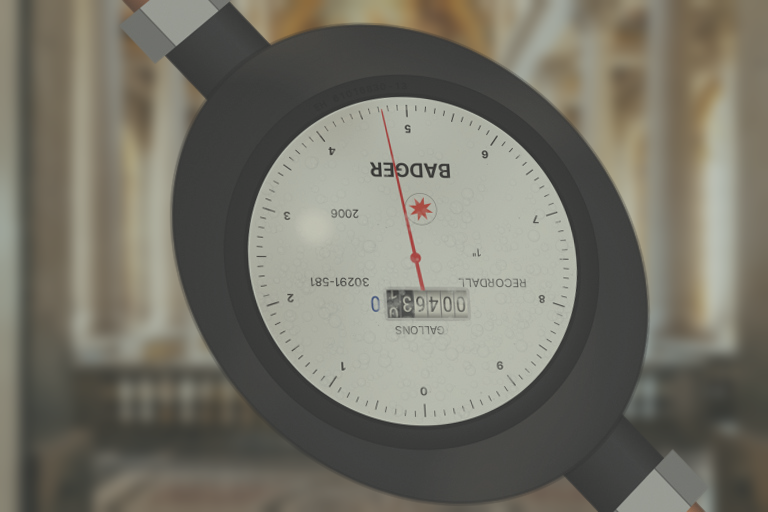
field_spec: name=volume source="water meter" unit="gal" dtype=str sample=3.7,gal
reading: 46304.7,gal
